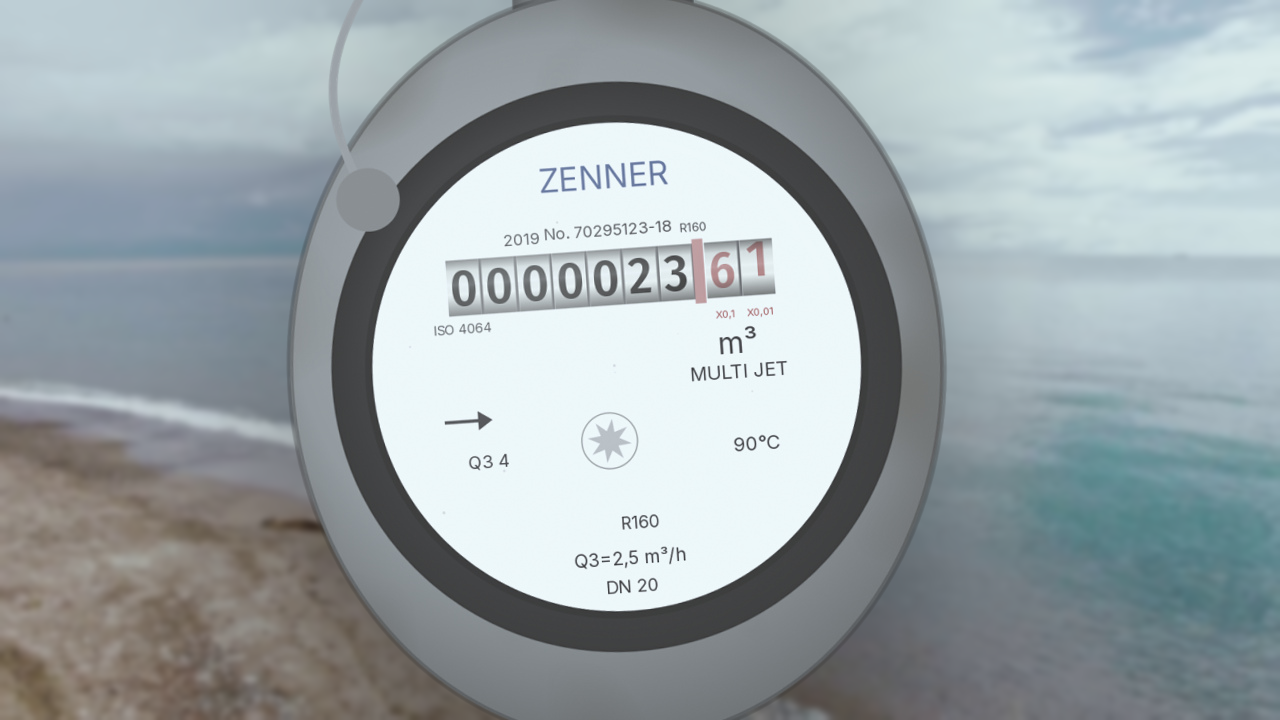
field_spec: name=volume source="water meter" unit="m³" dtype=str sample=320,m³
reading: 23.61,m³
